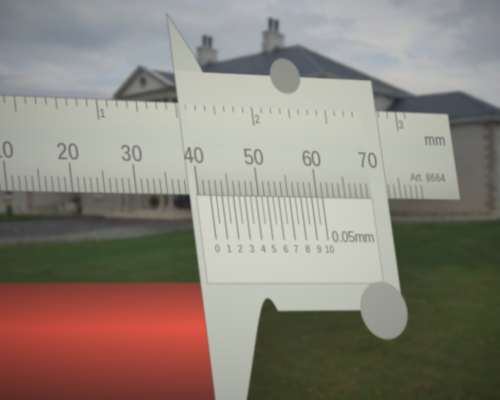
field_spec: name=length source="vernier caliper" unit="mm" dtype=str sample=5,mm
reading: 42.0,mm
